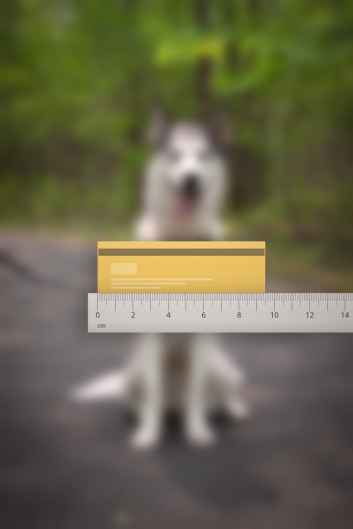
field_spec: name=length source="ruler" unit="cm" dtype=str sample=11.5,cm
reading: 9.5,cm
